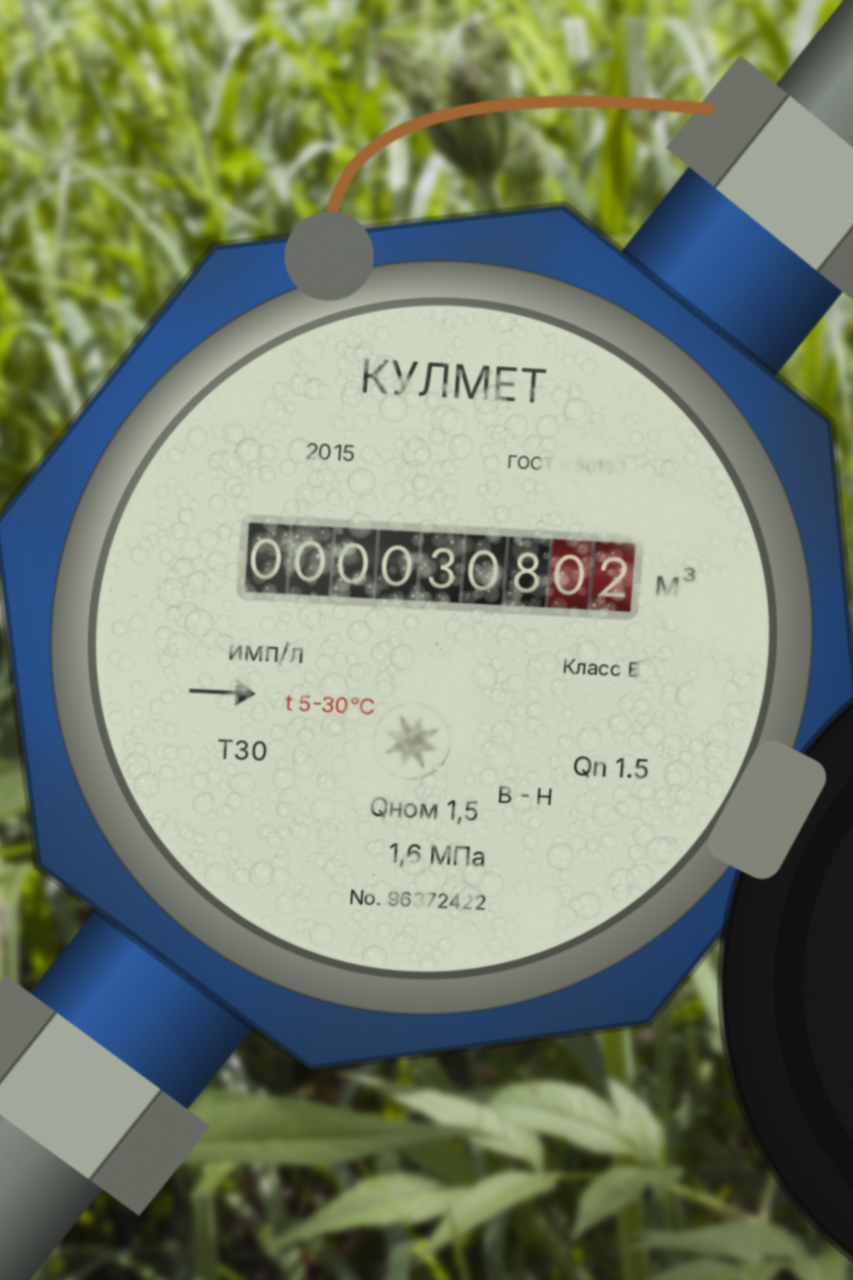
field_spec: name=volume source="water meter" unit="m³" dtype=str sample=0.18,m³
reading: 308.02,m³
